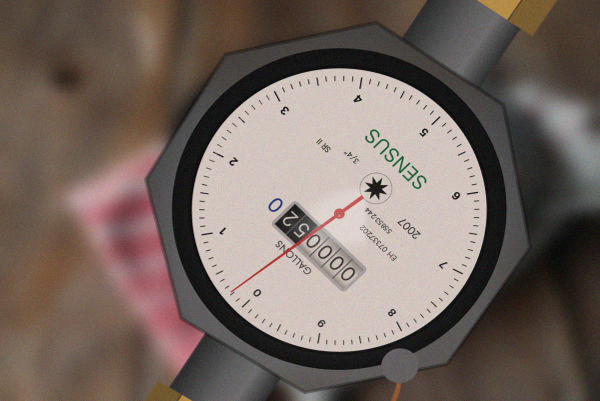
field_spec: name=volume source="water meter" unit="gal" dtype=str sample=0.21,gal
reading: 520.2,gal
